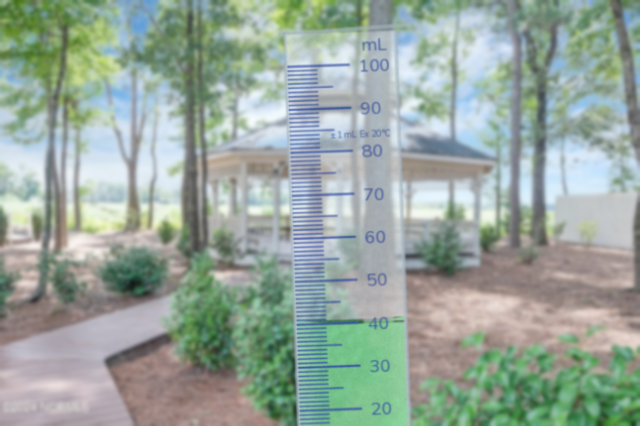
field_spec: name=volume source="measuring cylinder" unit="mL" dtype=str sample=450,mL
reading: 40,mL
